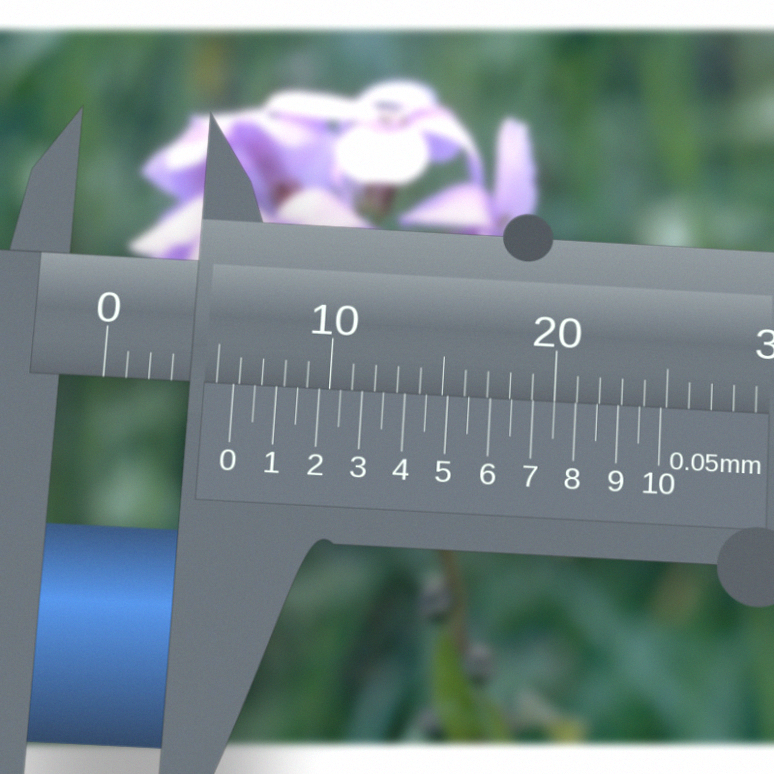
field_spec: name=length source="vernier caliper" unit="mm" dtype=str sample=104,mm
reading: 5.75,mm
